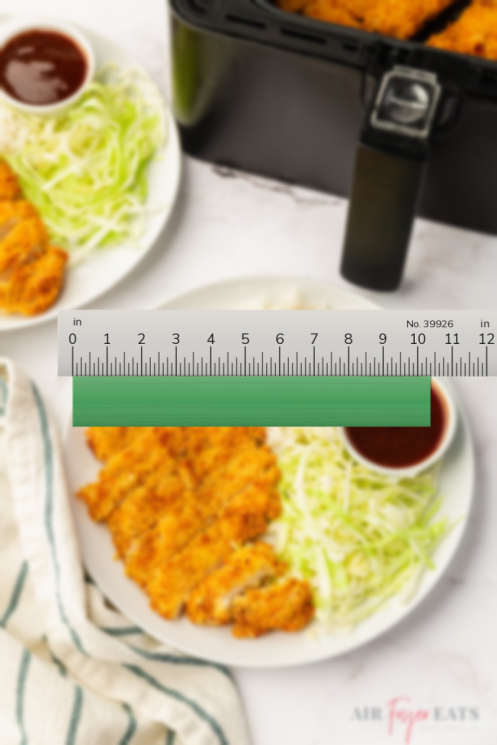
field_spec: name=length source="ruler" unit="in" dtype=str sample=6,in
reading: 10.375,in
